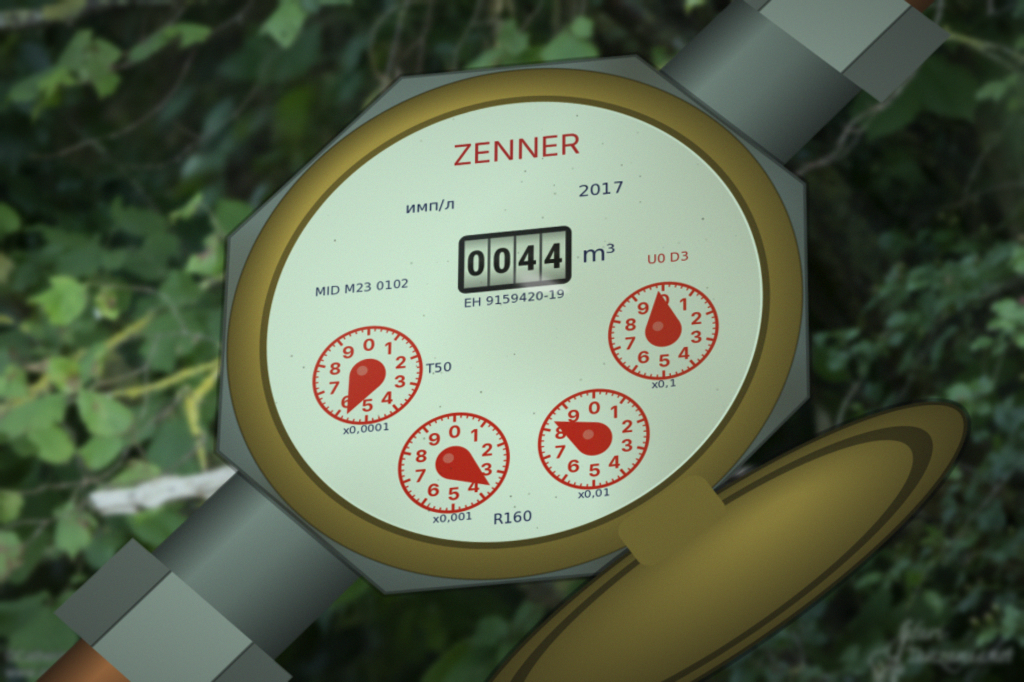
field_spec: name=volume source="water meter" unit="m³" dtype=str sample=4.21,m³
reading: 43.9835,m³
